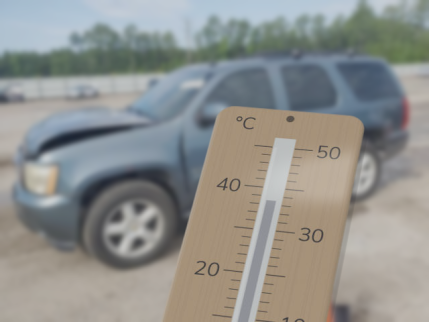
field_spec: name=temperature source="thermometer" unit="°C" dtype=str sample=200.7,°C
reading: 37,°C
